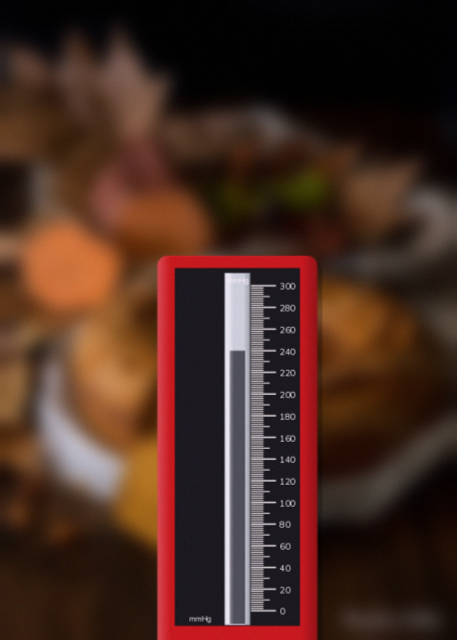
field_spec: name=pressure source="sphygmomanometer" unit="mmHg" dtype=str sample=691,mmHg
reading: 240,mmHg
